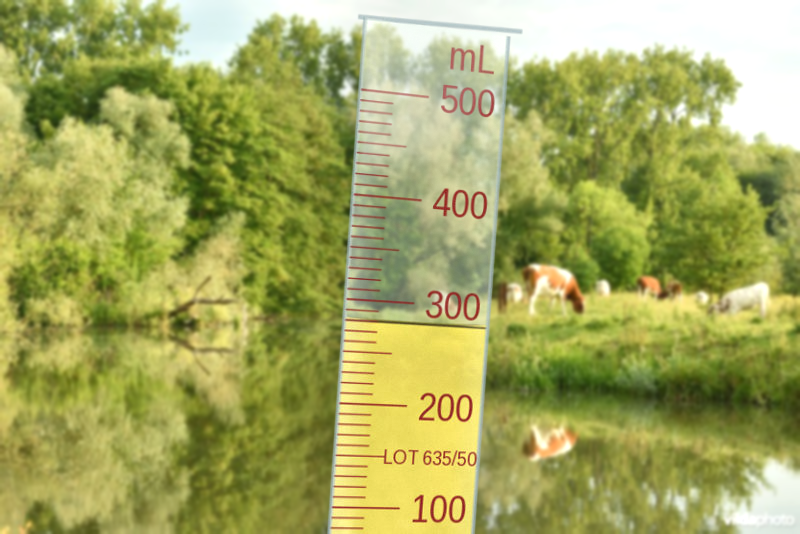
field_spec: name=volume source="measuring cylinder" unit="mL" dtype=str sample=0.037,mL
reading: 280,mL
